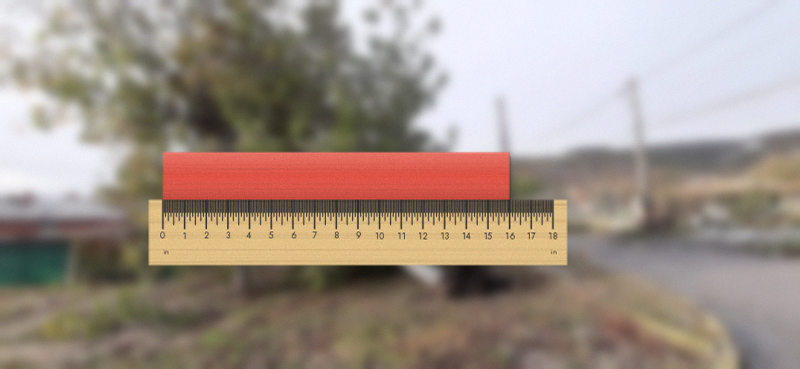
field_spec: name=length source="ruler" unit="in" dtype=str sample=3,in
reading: 16,in
